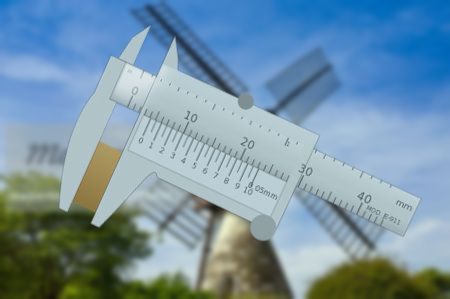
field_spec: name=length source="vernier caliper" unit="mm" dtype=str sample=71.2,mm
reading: 4.2,mm
